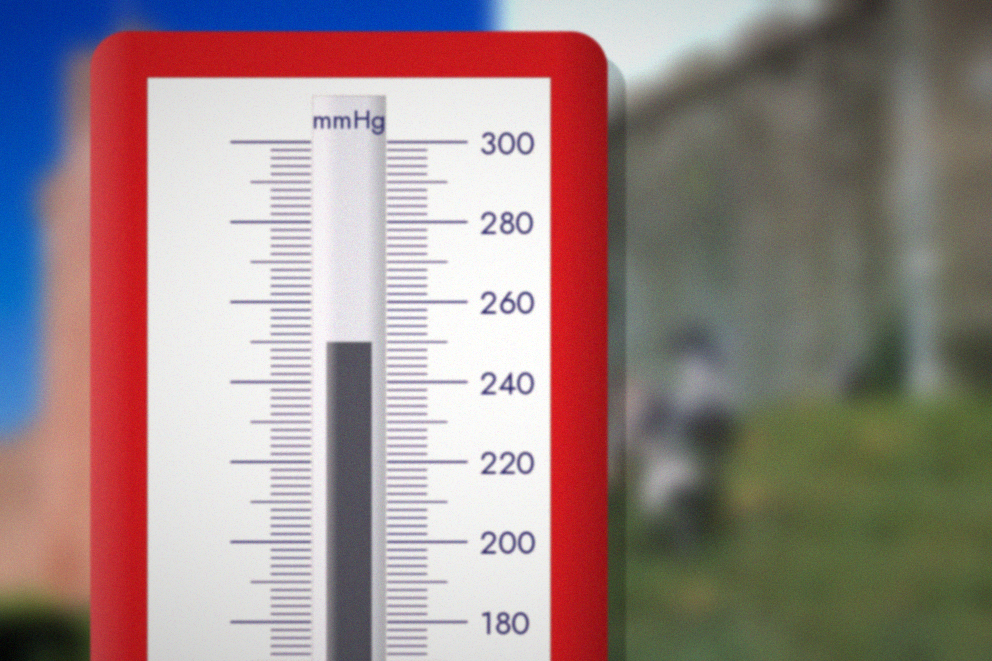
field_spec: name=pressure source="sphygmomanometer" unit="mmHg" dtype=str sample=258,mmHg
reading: 250,mmHg
